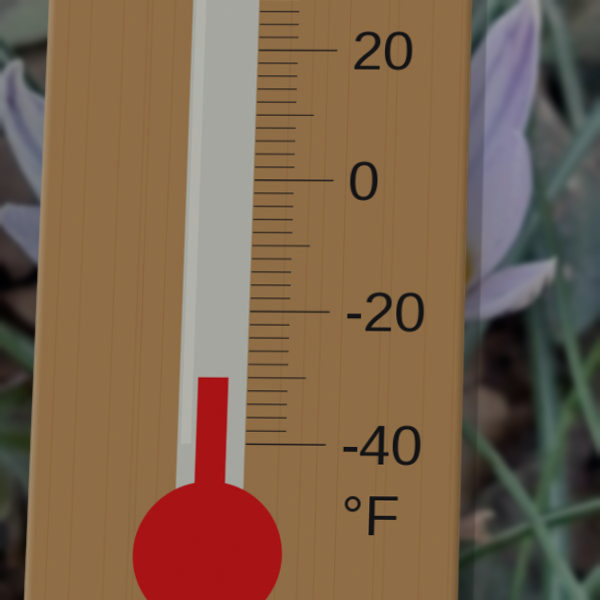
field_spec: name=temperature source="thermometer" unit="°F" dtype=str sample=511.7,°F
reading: -30,°F
